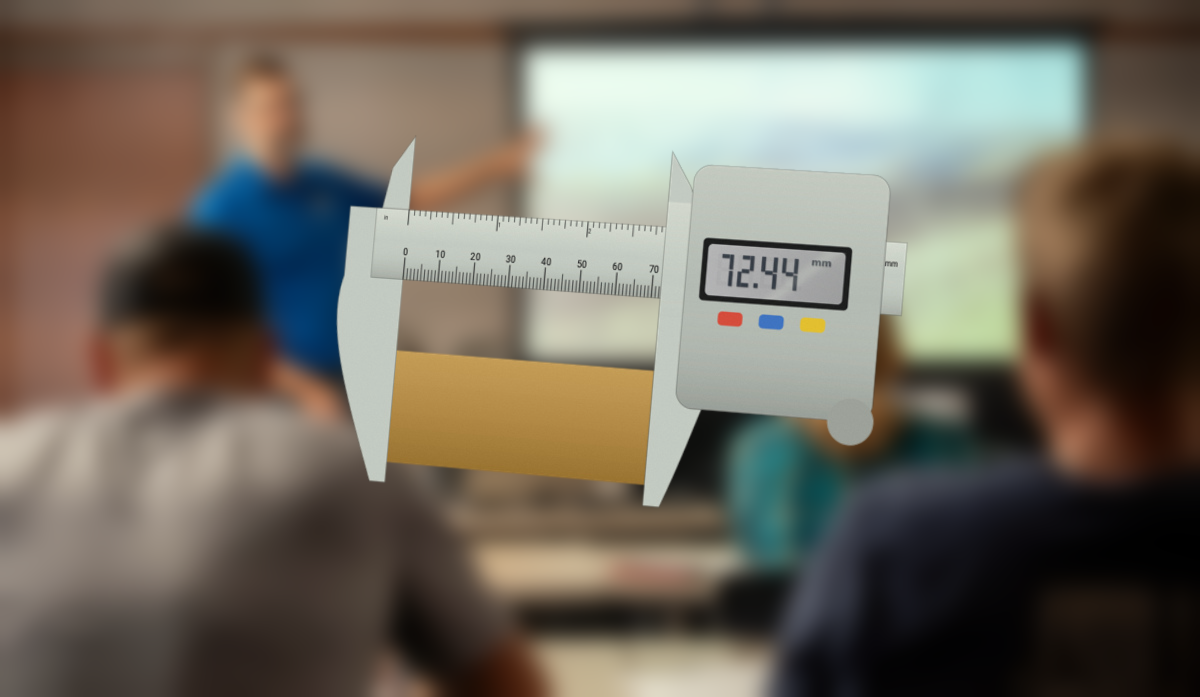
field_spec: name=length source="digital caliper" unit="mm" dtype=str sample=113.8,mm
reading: 72.44,mm
